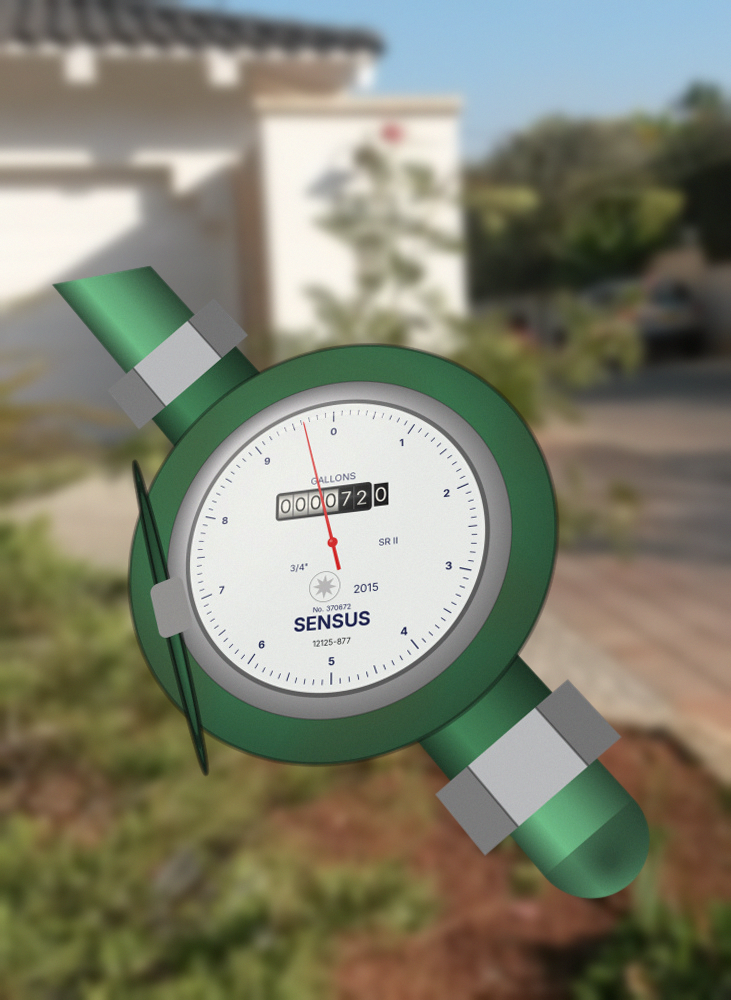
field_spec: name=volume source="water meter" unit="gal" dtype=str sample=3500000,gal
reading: 719.6,gal
